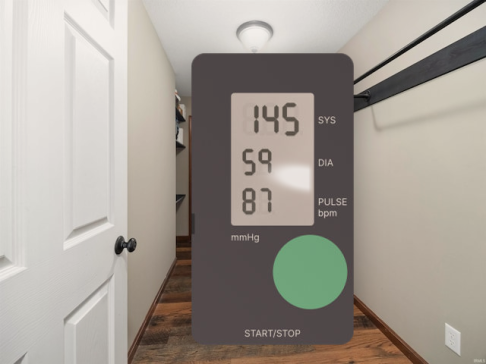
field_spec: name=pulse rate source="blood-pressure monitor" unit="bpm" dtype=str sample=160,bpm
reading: 87,bpm
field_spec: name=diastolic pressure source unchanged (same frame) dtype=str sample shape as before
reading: 59,mmHg
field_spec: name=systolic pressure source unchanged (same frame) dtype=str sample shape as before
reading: 145,mmHg
